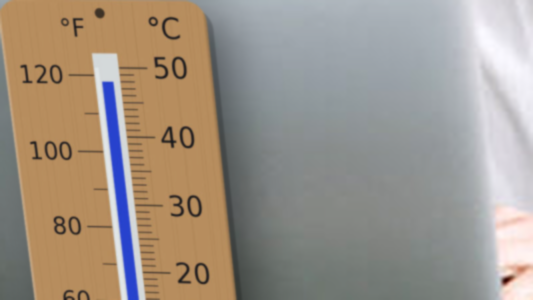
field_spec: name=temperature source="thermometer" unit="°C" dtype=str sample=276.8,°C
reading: 48,°C
